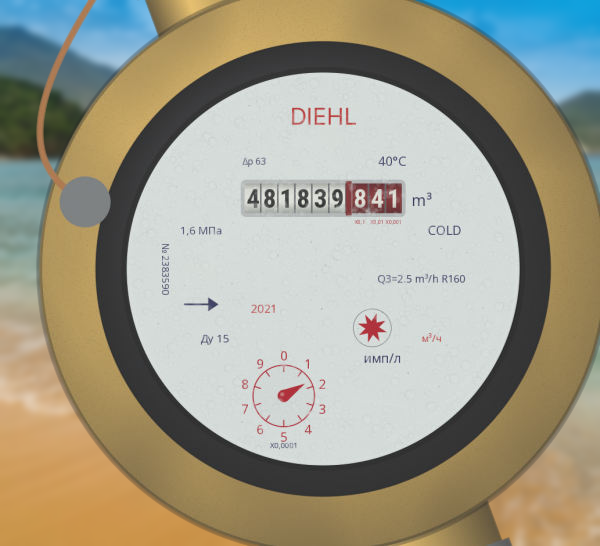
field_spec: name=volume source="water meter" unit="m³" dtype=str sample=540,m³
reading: 481839.8411,m³
